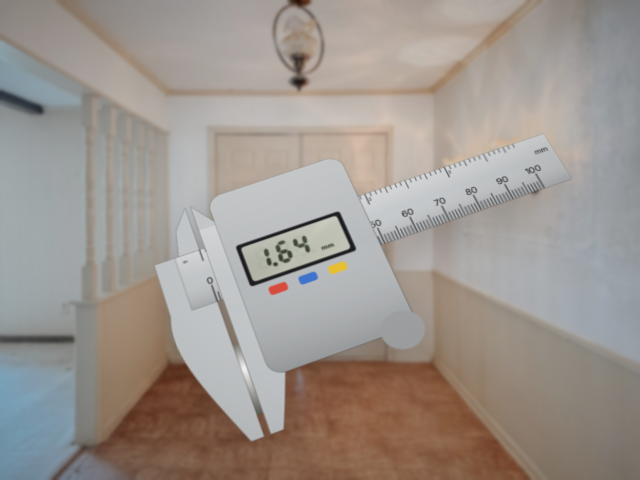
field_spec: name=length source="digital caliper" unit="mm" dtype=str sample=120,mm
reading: 1.64,mm
